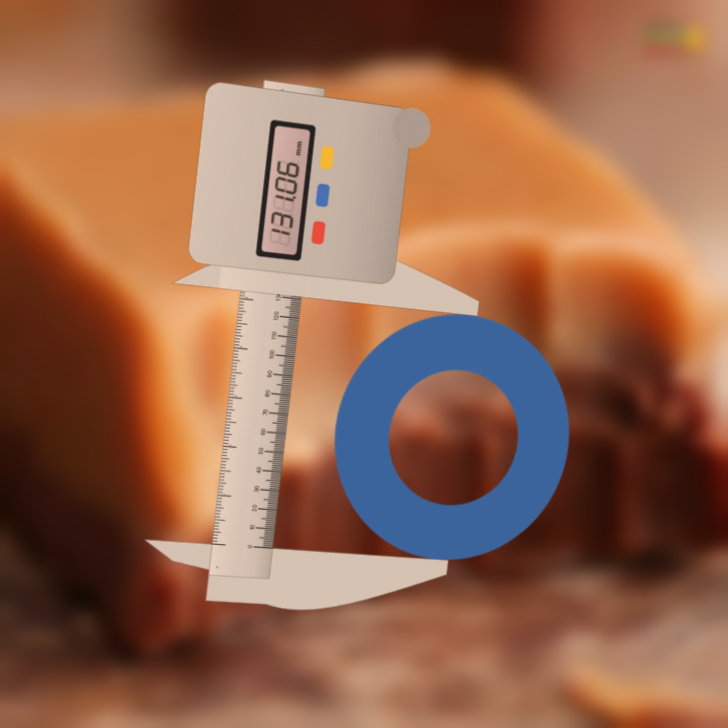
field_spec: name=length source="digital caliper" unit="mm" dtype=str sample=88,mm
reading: 131.06,mm
